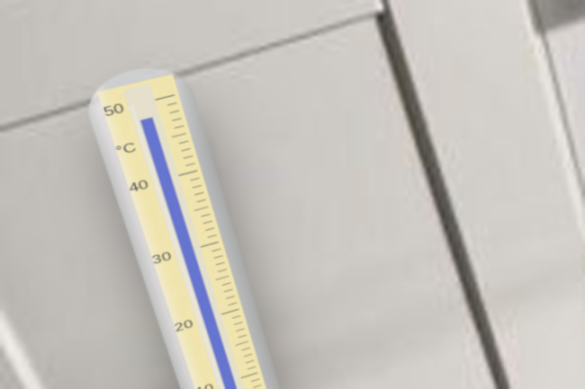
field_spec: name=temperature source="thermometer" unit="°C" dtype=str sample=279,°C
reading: 48,°C
